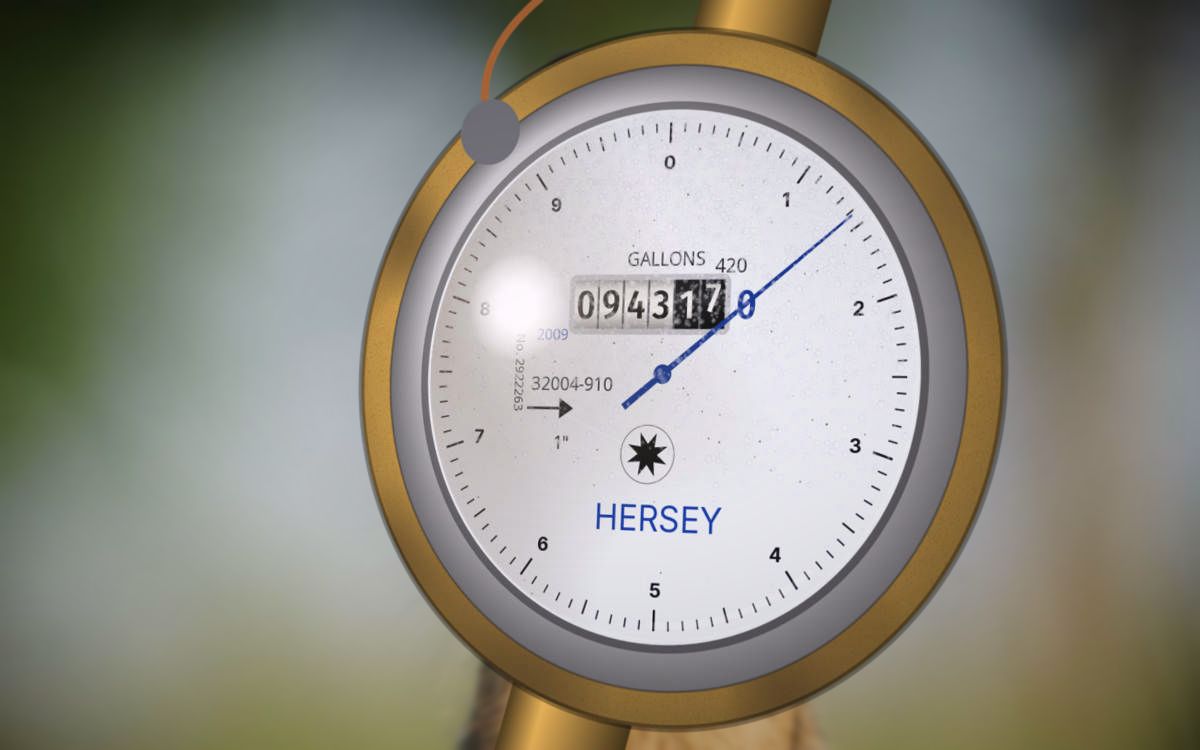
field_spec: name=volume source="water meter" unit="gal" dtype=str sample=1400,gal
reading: 943171.4,gal
